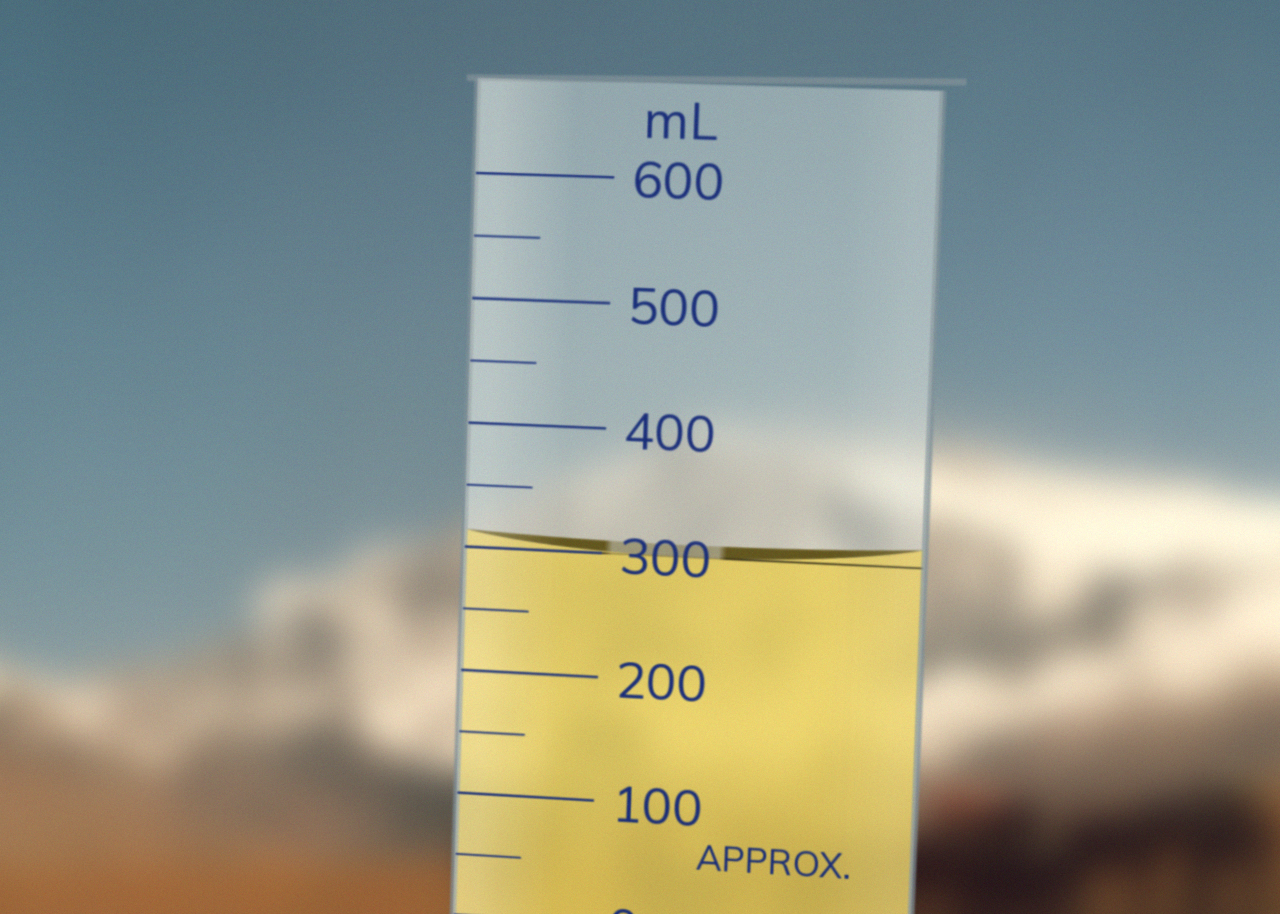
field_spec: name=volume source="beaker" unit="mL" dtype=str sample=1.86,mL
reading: 300,mL
